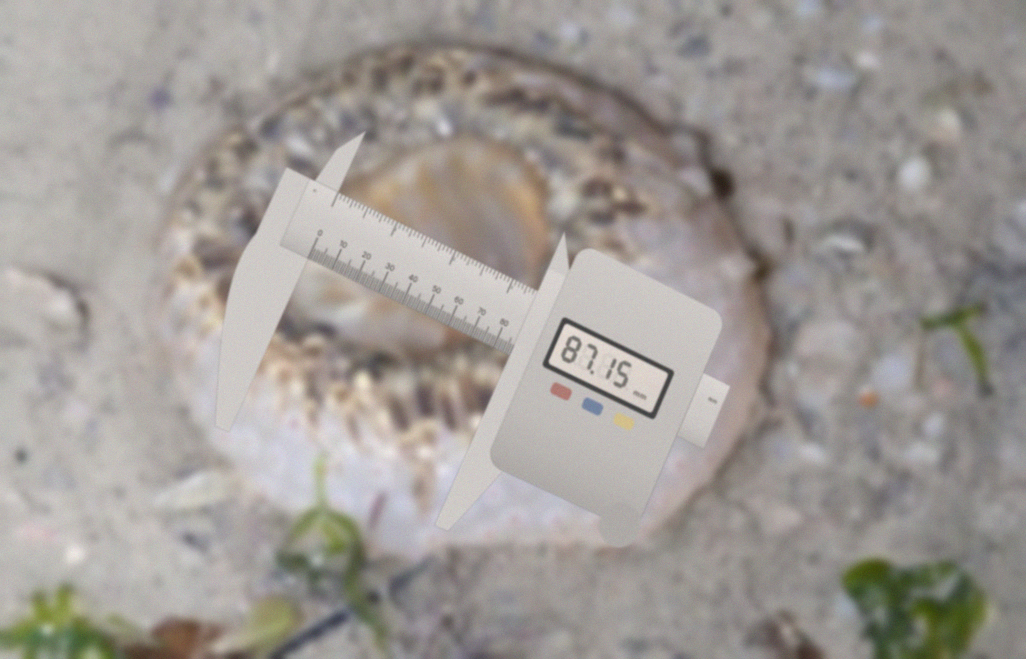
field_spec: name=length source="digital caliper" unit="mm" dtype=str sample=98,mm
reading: 87.15,mm
